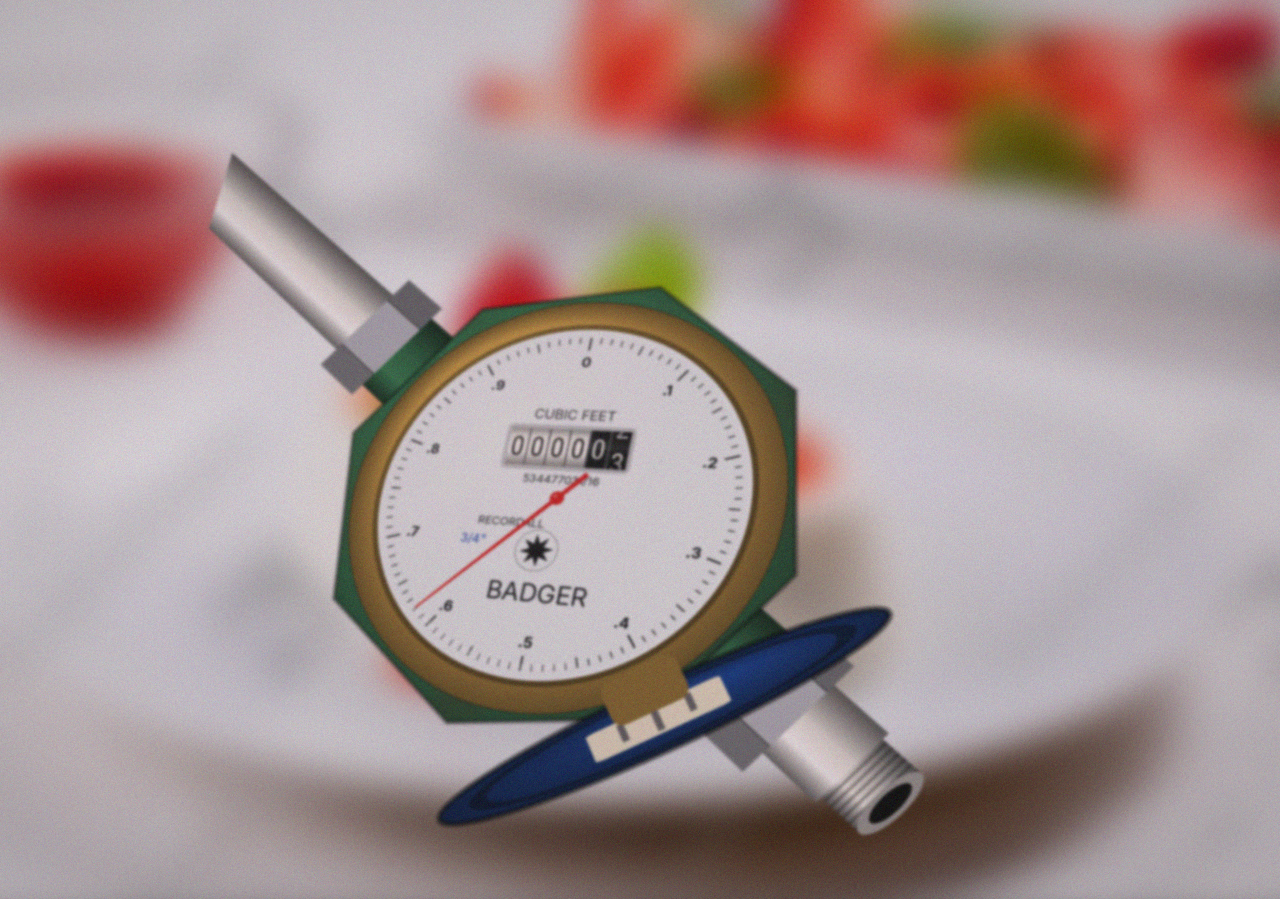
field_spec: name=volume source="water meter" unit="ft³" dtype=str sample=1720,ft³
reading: 2.62,ft³
